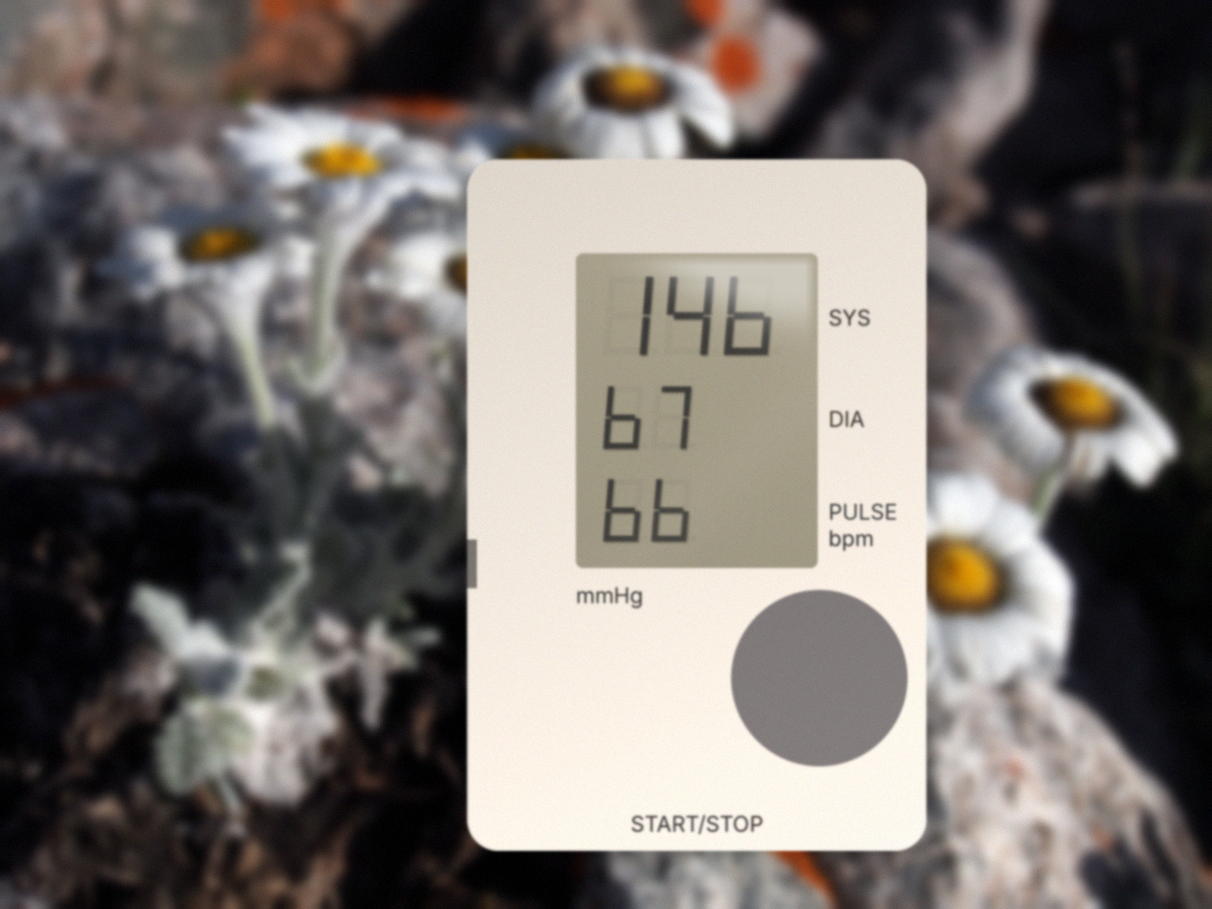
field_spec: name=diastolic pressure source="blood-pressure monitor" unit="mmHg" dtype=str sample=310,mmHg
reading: 67,mmHg
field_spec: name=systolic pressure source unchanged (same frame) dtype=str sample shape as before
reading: 146,mmHg
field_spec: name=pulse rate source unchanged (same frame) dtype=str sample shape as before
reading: 66,bpm
